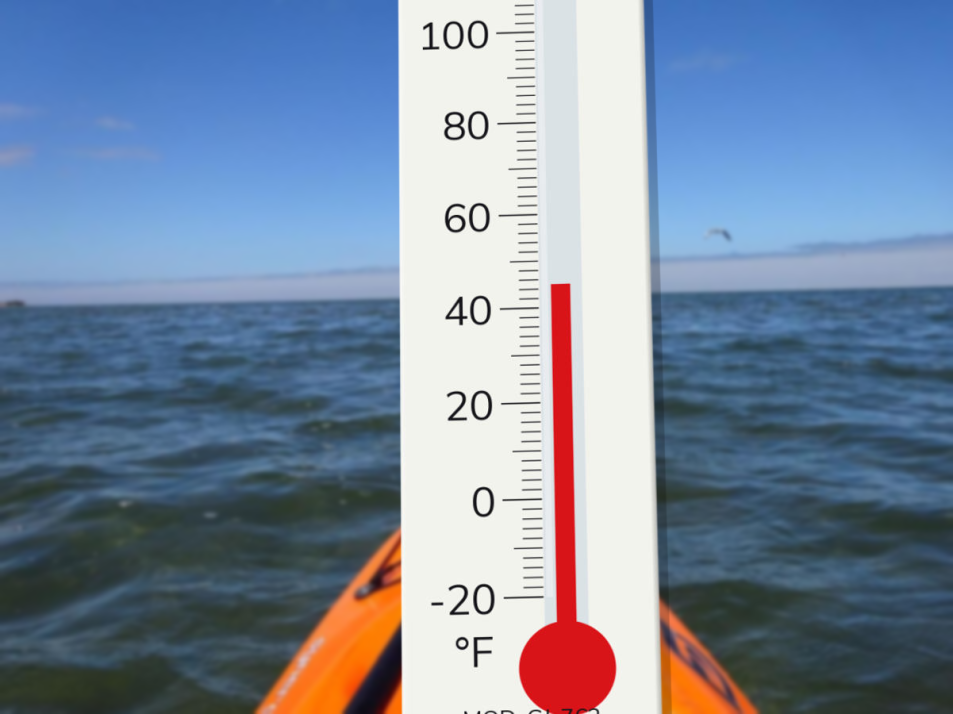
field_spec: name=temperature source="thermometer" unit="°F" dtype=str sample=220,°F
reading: 45,°F
